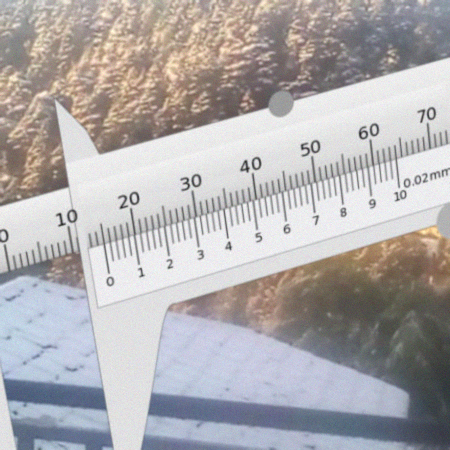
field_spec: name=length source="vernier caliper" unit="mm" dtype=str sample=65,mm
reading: 15.0,mm
